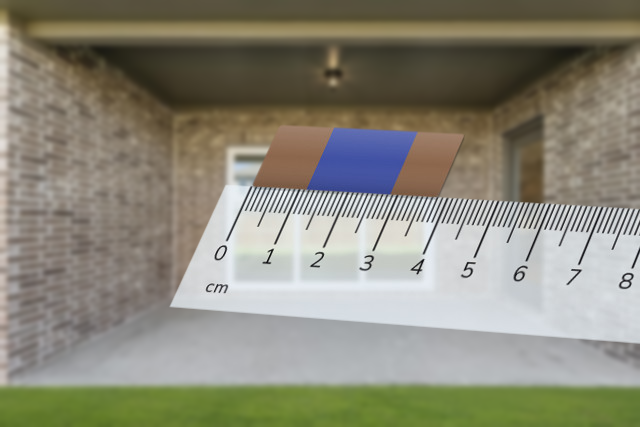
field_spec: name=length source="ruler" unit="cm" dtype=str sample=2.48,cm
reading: 3.8,cm
